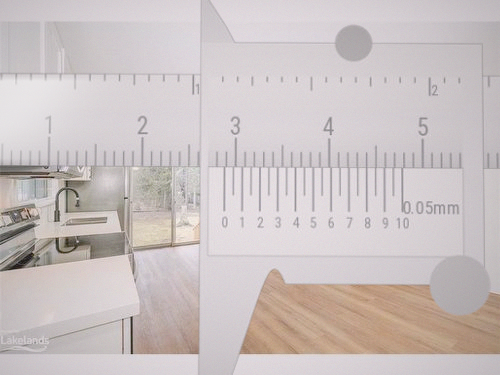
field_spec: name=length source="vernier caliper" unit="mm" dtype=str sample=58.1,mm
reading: 28.8,mm
